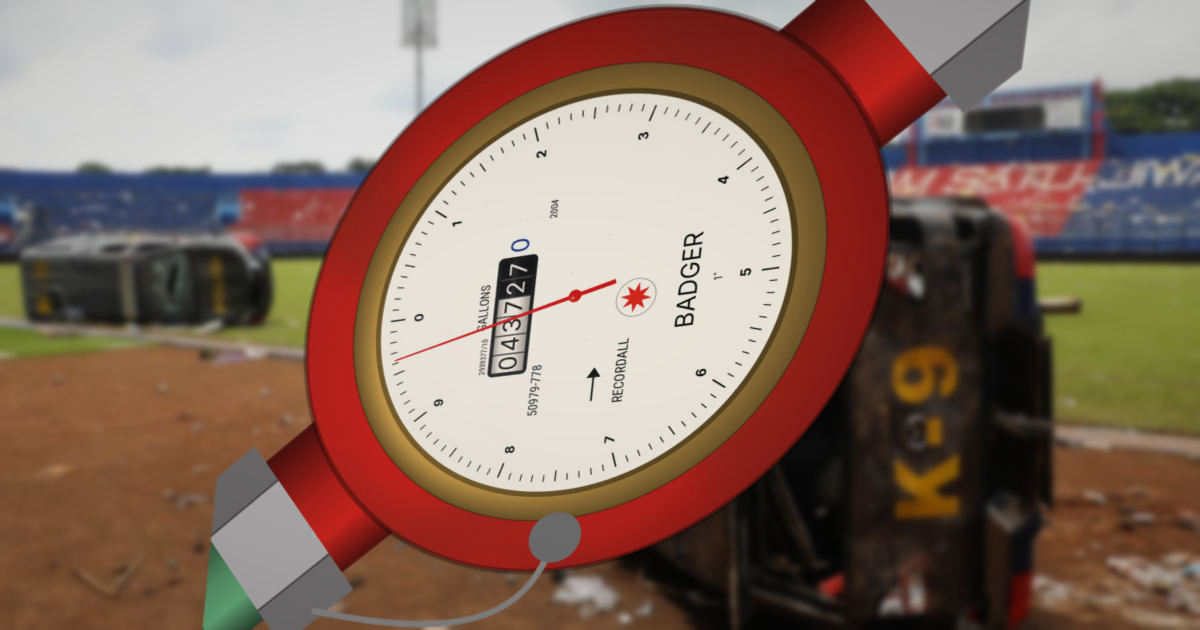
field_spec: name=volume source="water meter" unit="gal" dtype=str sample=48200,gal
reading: 437269.6,gal
